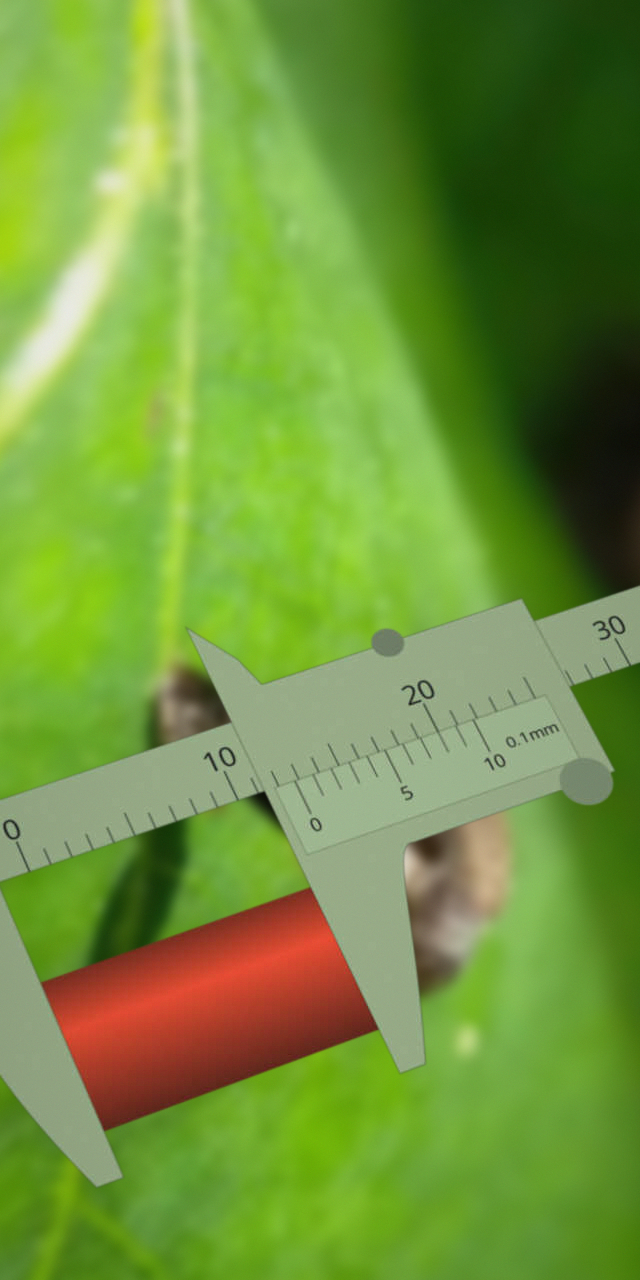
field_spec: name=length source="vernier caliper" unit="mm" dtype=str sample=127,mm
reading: 12.8,mm
